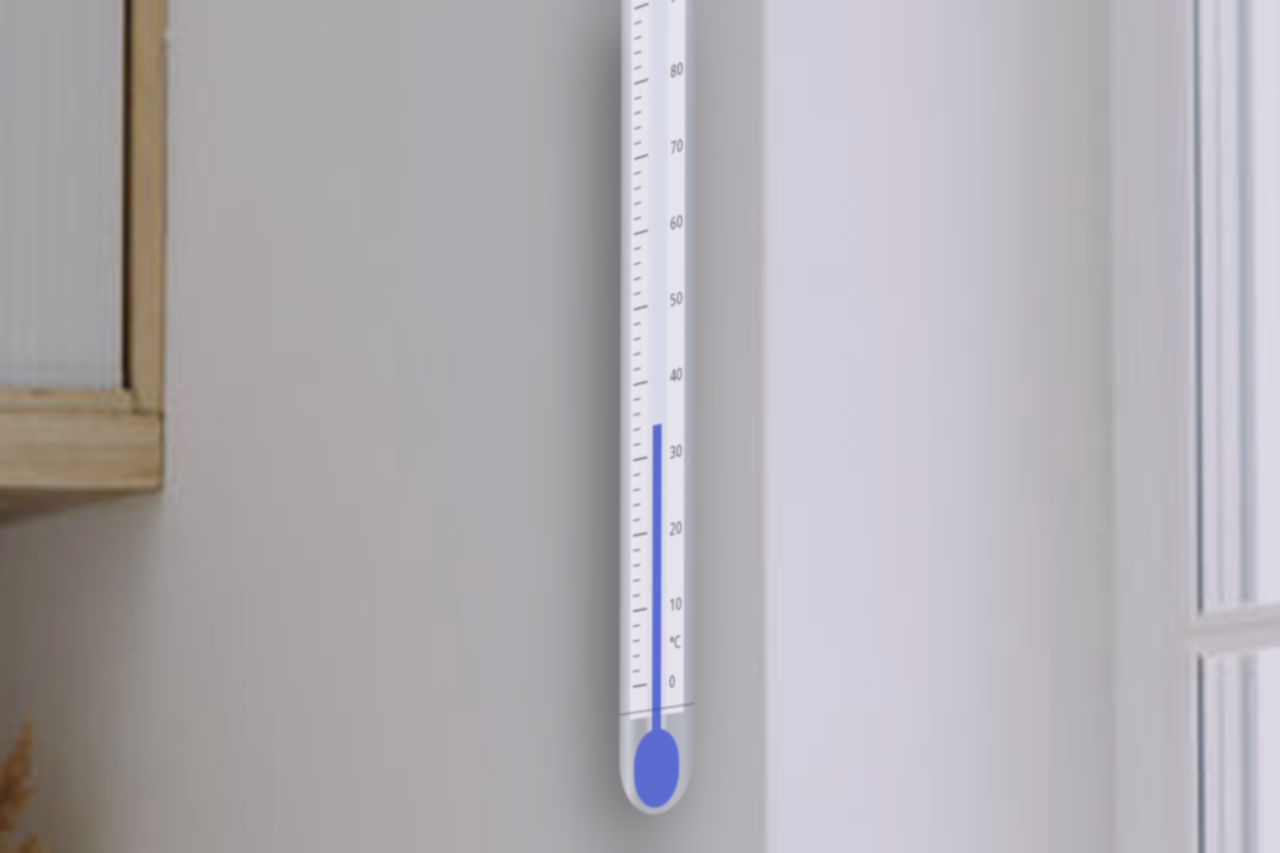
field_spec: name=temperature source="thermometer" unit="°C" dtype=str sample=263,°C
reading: 34,°C
